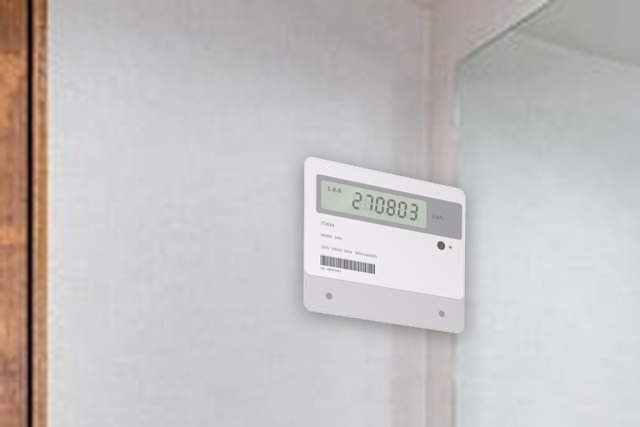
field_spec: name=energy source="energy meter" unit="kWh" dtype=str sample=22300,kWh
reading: 270803,kWh
